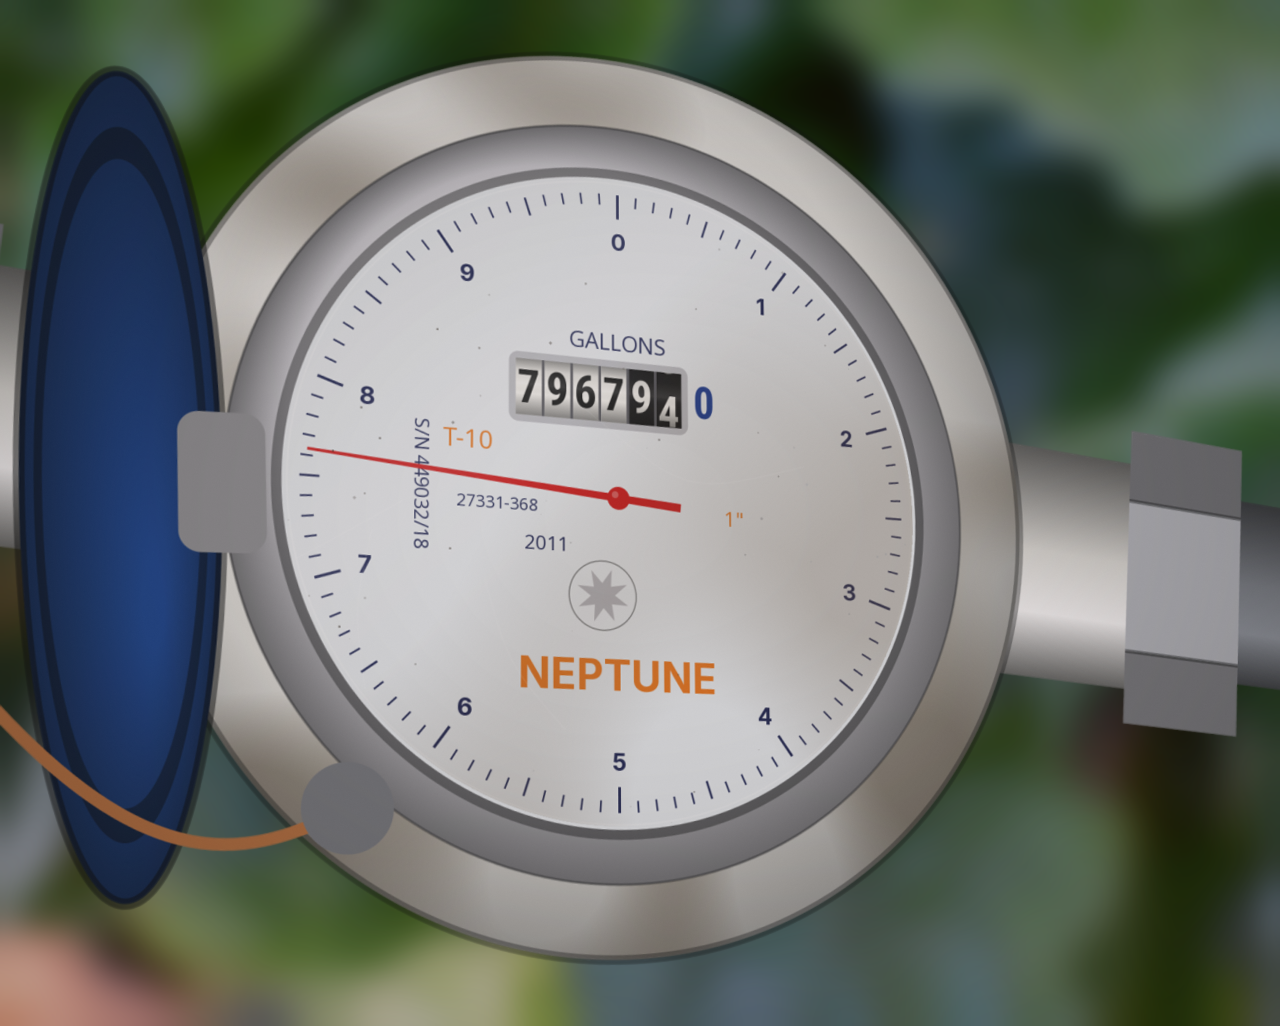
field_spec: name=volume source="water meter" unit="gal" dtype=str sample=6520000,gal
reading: 7967937.6,gal
